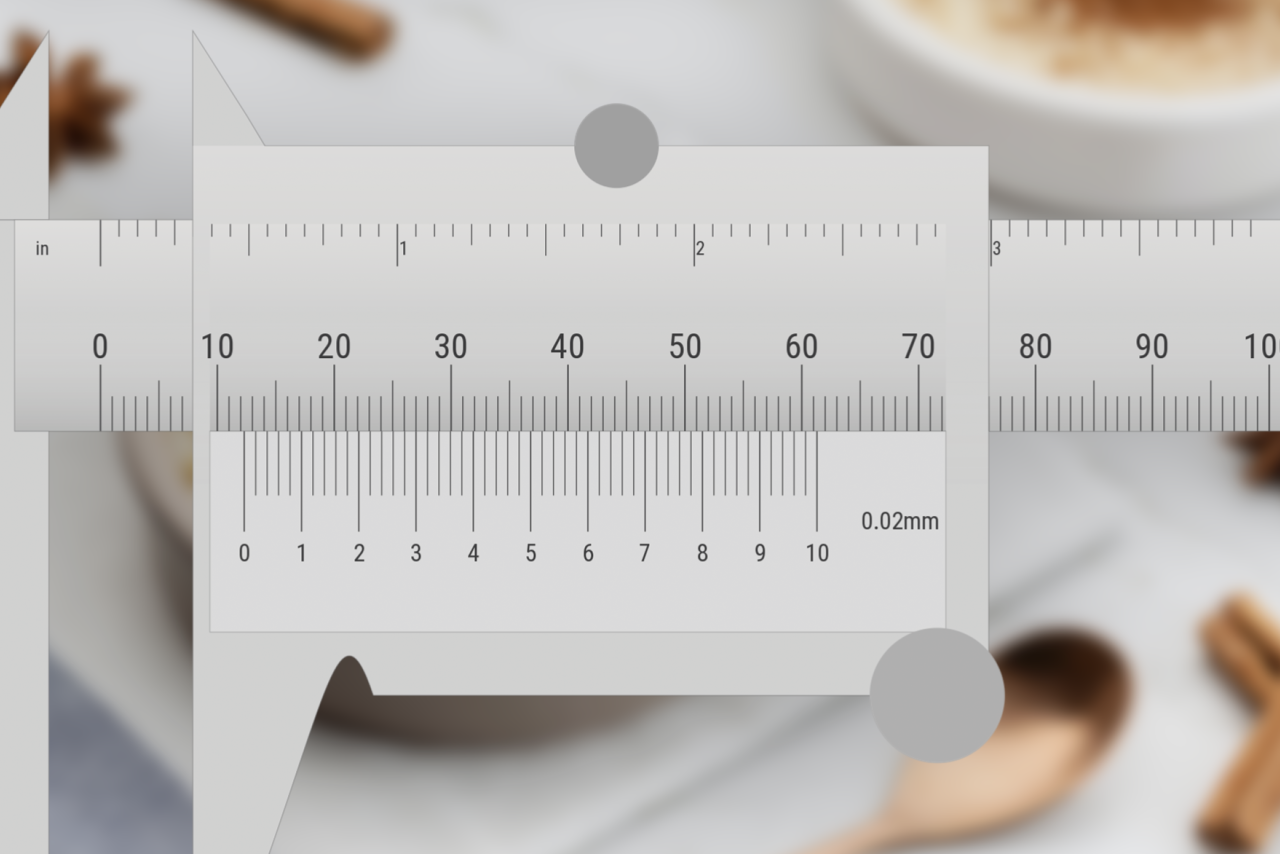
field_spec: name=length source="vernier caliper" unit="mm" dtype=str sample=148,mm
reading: 12.3,mm
